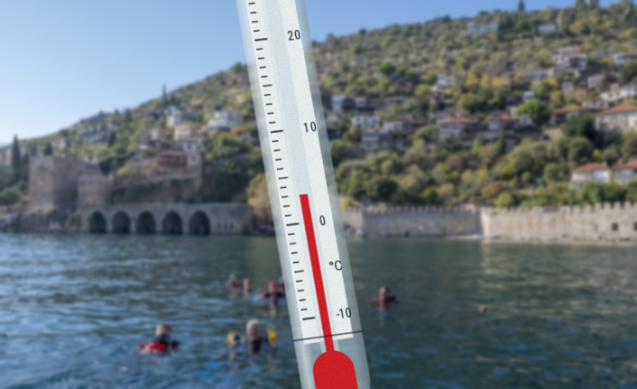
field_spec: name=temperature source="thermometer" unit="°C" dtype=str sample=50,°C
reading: 3,°C
